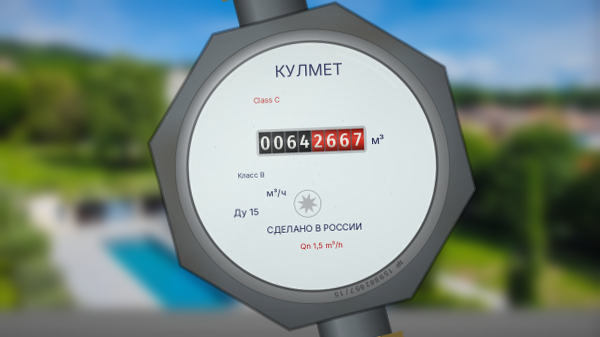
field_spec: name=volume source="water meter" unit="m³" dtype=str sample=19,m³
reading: 64.2667,m³
